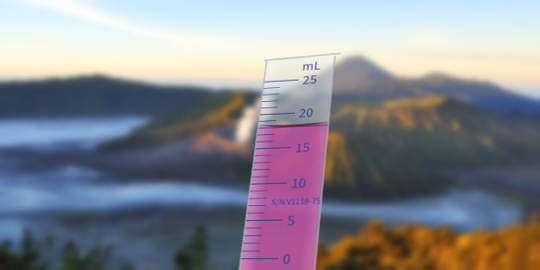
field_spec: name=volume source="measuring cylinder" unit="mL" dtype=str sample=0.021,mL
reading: 18,mL
